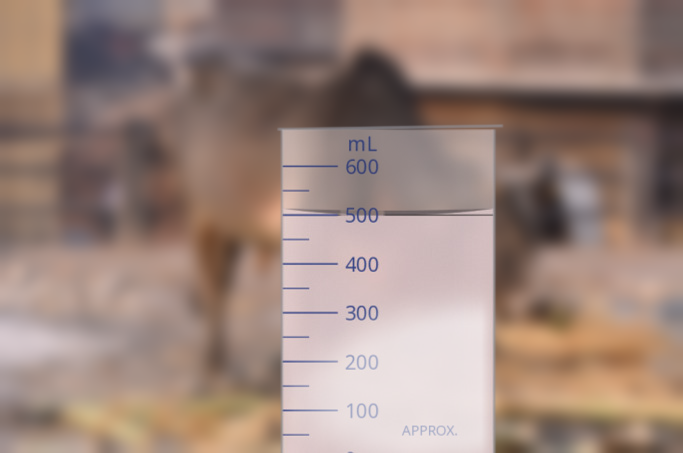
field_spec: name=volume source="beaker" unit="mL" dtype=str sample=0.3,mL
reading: 500,mL
